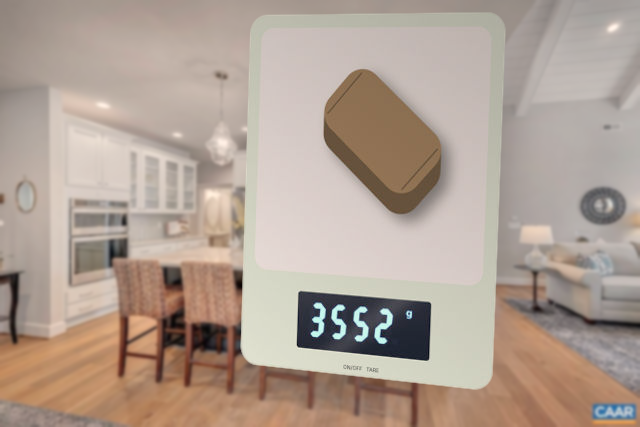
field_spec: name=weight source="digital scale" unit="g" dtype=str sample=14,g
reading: 3552,g
